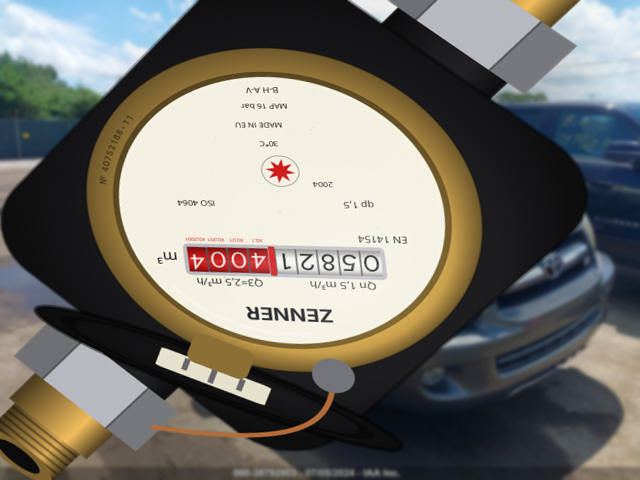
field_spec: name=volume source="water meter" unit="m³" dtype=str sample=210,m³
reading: 5821.4004,m³
